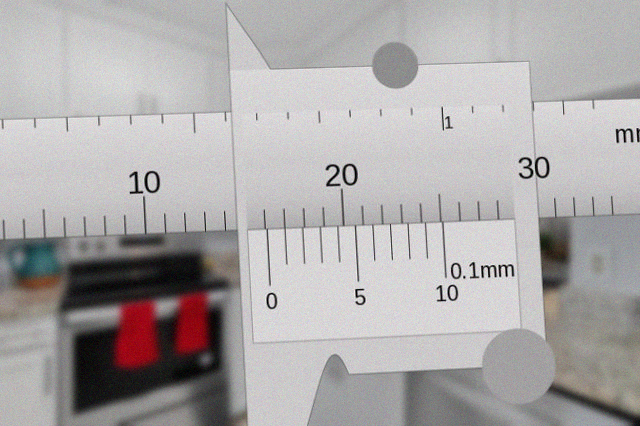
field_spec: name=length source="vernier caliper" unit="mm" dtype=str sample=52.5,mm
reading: 16.1,mm
